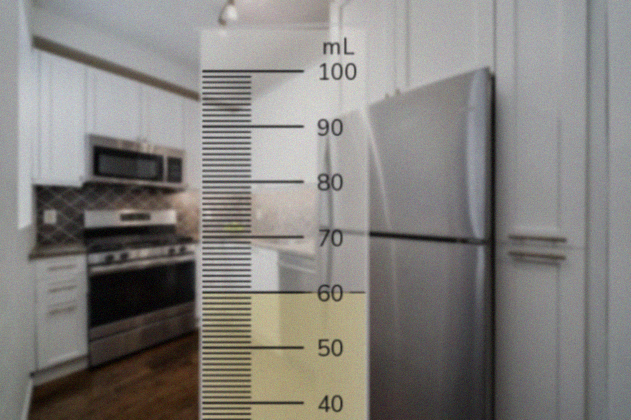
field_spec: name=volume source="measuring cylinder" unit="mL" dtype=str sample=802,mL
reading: 60,mL
